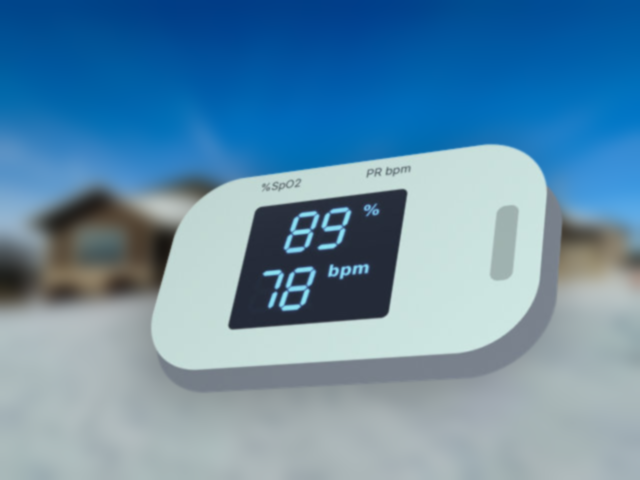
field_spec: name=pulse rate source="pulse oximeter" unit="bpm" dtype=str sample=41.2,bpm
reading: 78,bpm
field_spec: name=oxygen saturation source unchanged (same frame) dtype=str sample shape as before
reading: 89,%
